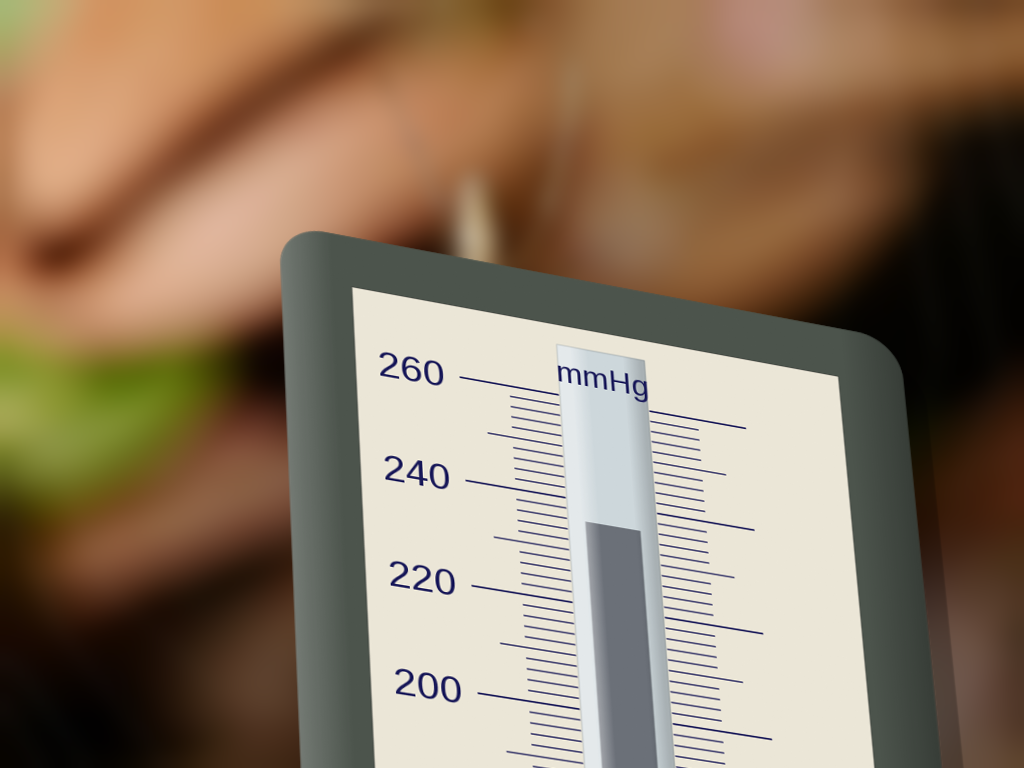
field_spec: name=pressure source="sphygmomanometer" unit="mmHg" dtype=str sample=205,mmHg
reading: 236,mmHg
